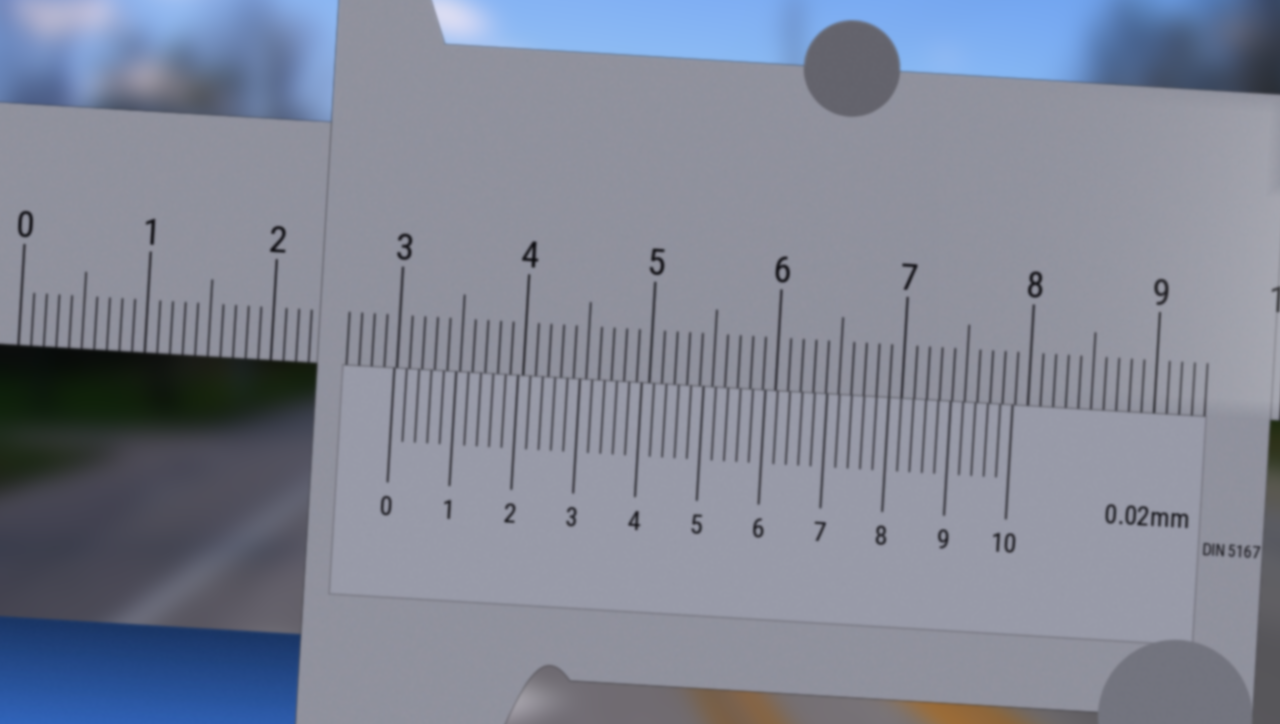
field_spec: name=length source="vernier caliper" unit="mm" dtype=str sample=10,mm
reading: 29.8,mm
